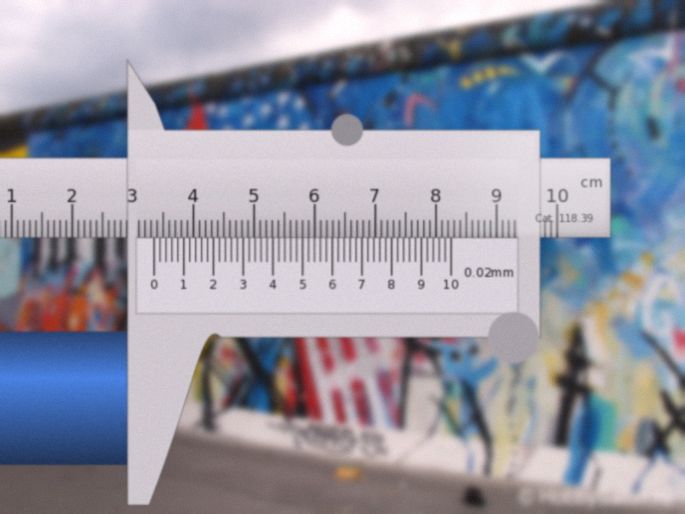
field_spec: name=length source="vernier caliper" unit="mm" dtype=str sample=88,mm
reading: 33.5,mm
